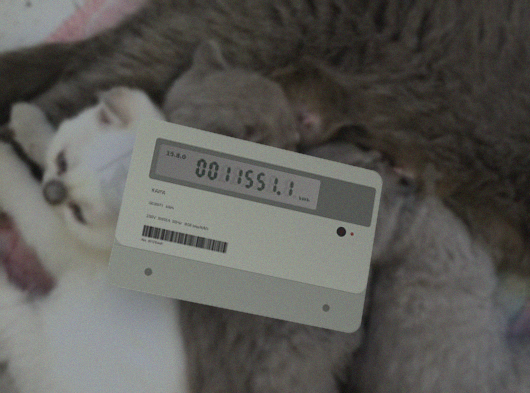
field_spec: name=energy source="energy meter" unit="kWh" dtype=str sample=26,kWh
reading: 11551.1,kWh
